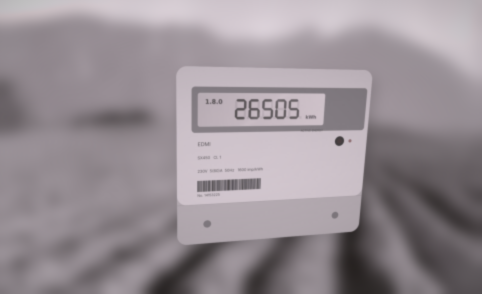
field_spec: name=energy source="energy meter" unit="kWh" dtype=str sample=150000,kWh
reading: 26505,kWh
